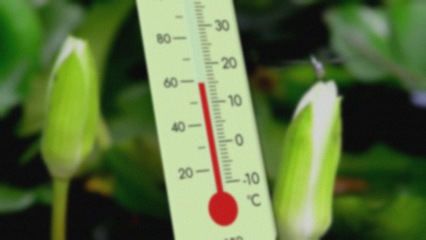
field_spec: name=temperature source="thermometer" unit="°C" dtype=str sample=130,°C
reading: 15,°C
